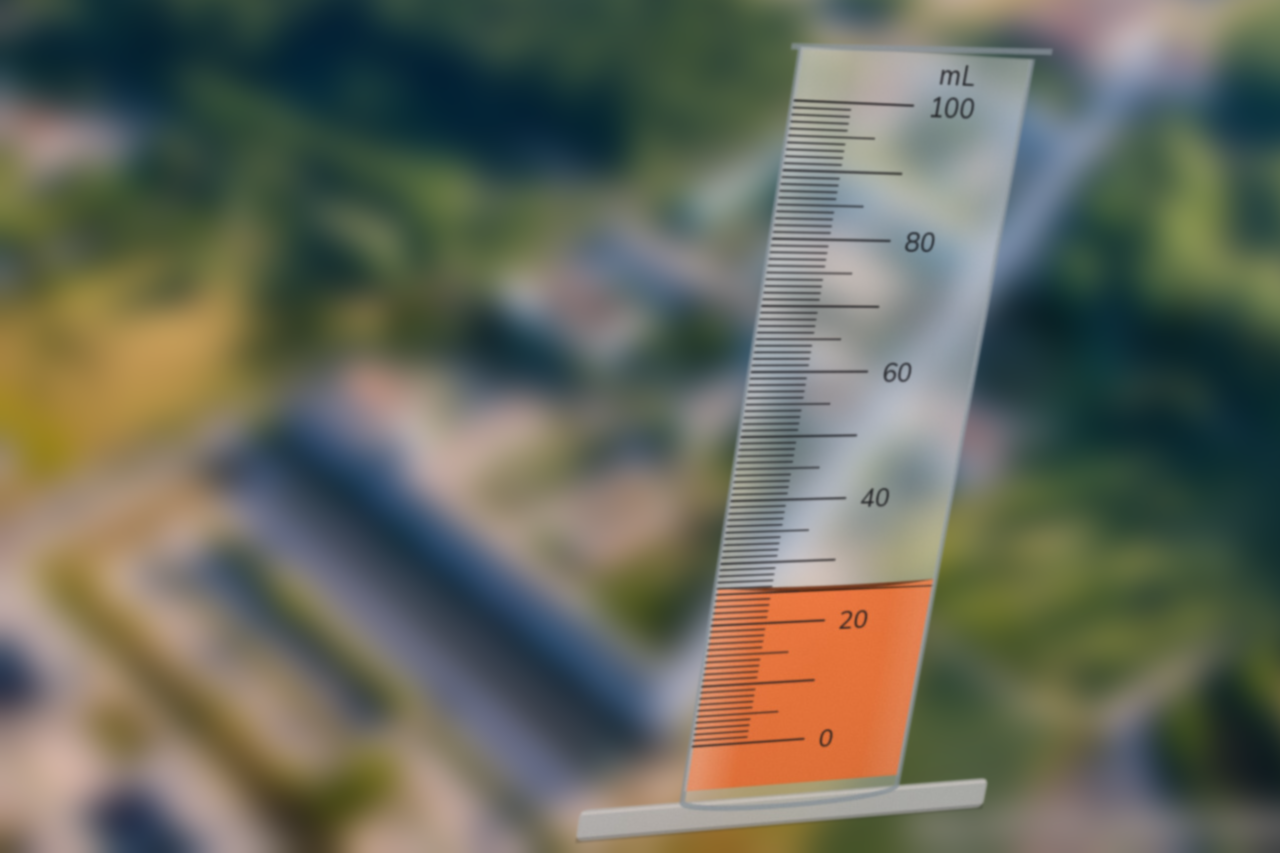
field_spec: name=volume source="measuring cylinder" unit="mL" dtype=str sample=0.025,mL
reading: 25,mL
